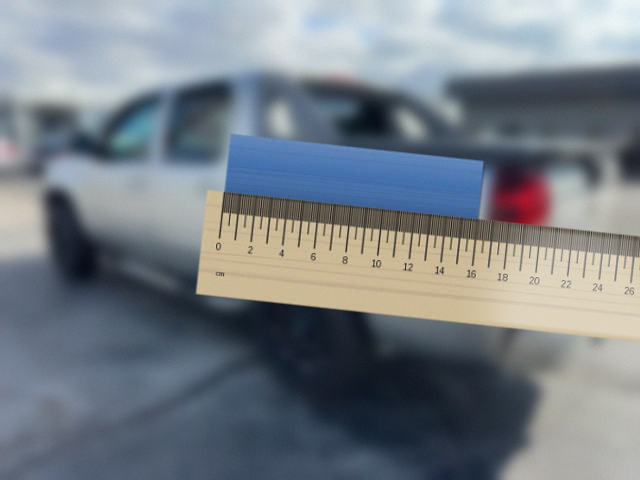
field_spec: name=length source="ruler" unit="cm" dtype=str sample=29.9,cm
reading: 16,cm
